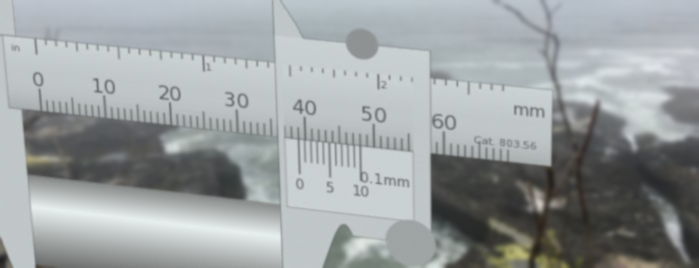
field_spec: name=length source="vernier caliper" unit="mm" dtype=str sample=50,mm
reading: 39.0,mm
